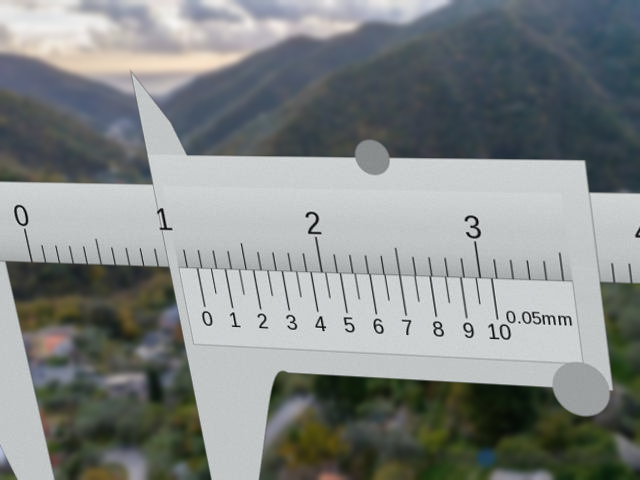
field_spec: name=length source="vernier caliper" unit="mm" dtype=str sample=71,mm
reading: 11.7,mm
